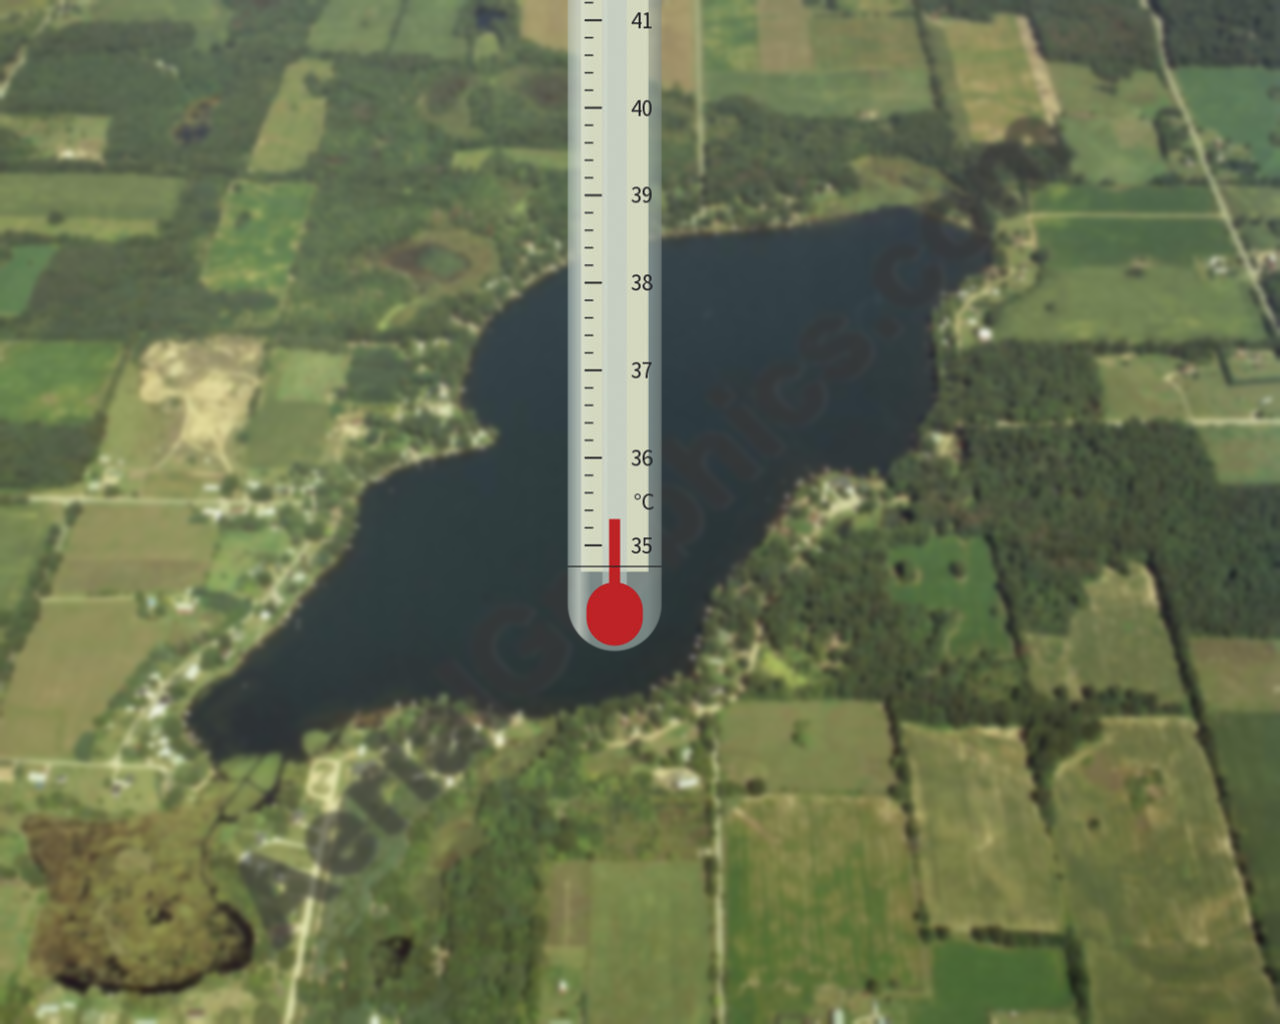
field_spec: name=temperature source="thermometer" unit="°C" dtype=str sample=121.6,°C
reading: 35.3,°C
